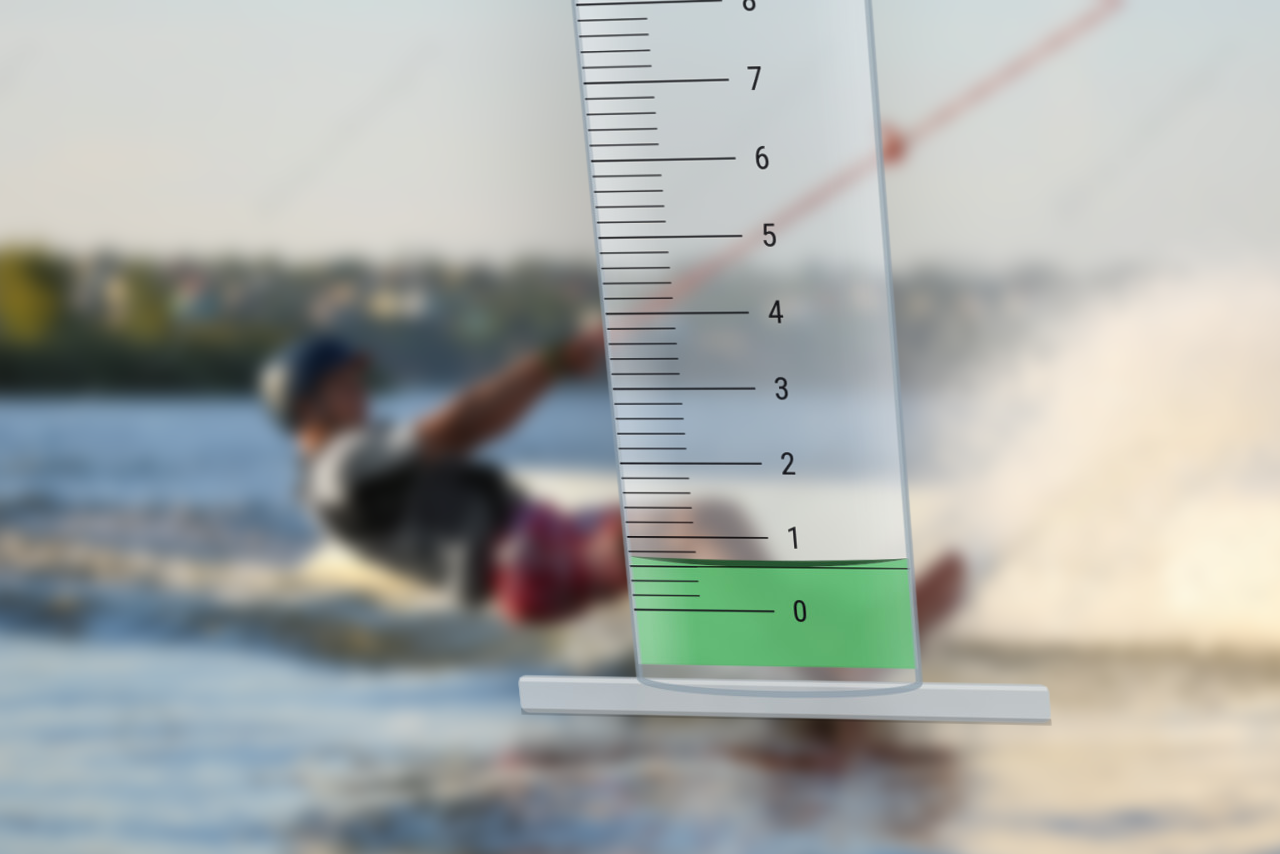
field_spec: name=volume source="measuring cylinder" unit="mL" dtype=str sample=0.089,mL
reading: 0.6,mL
